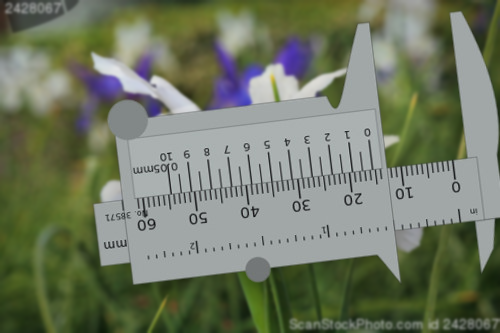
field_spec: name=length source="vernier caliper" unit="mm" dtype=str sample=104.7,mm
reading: 15.5,mm
